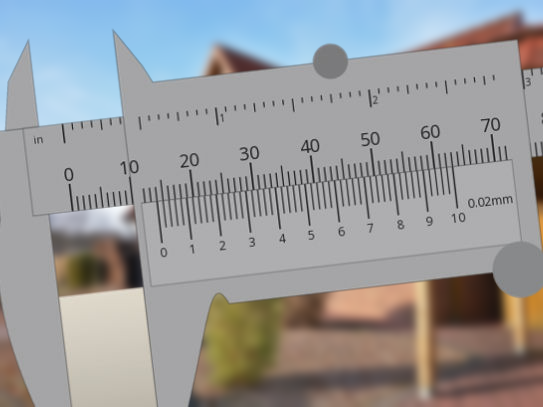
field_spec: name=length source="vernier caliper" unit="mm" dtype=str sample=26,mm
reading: 14.0,mm
